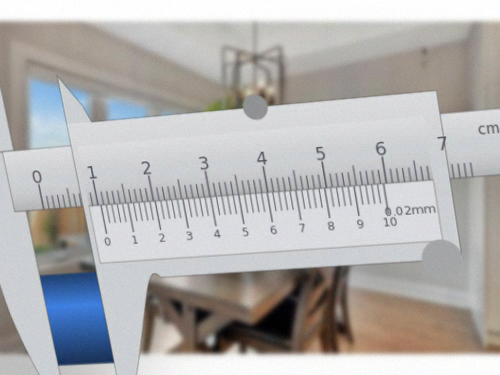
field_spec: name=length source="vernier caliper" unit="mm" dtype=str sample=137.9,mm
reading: 10.5,mm
